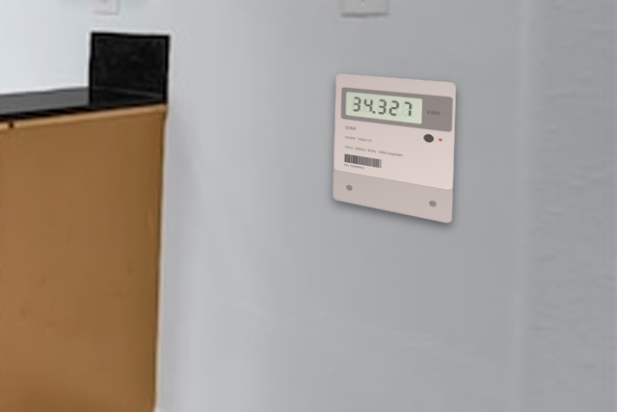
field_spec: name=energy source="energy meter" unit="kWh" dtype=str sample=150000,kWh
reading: 34.327,kWh
